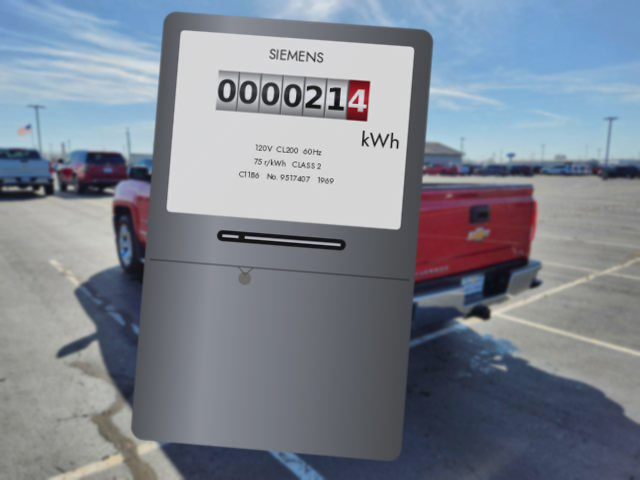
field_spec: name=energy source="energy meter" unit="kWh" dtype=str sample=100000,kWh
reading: 21.4,kWh
